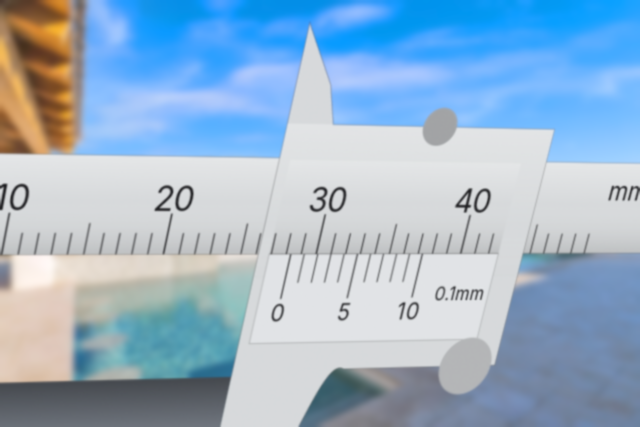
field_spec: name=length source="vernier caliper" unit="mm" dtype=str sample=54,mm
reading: 28.3,mm
